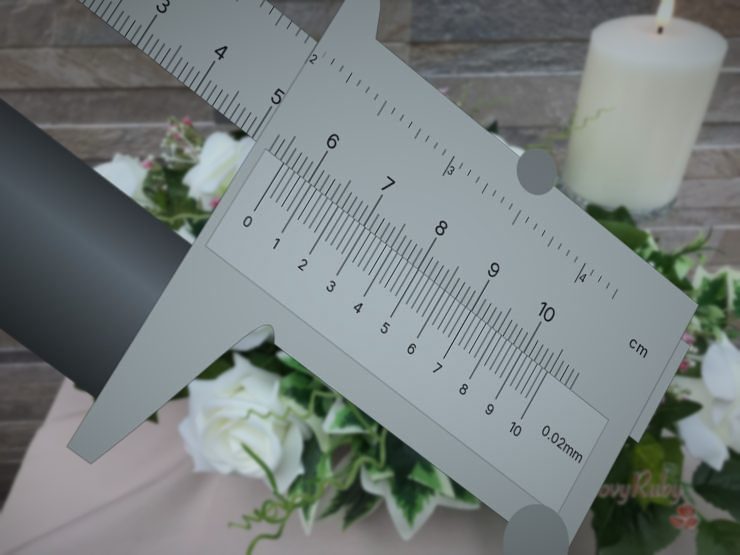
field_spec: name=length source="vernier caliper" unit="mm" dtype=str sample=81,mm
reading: 55.6,mm
